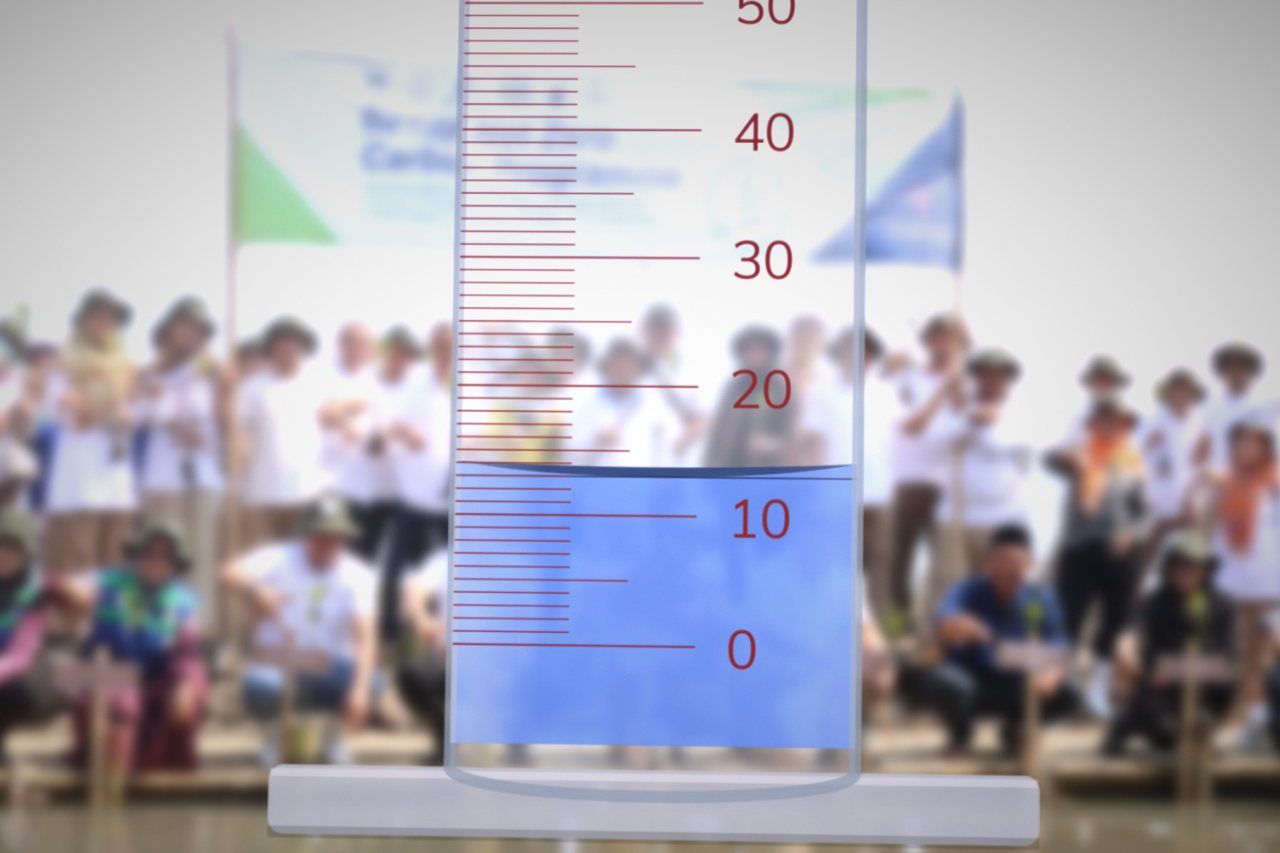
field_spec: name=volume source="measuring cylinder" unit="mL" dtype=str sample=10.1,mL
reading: 13,mL
